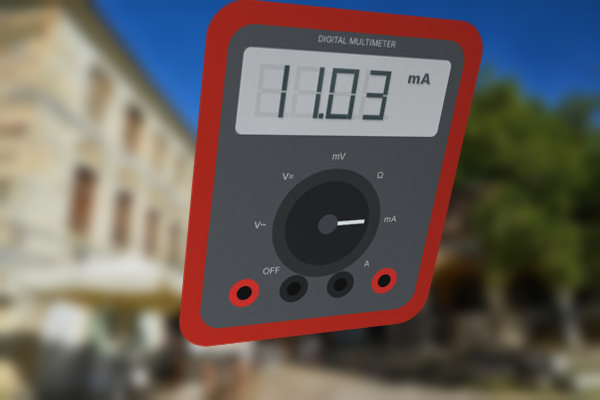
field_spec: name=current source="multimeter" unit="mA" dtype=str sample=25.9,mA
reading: 11.03,mA
